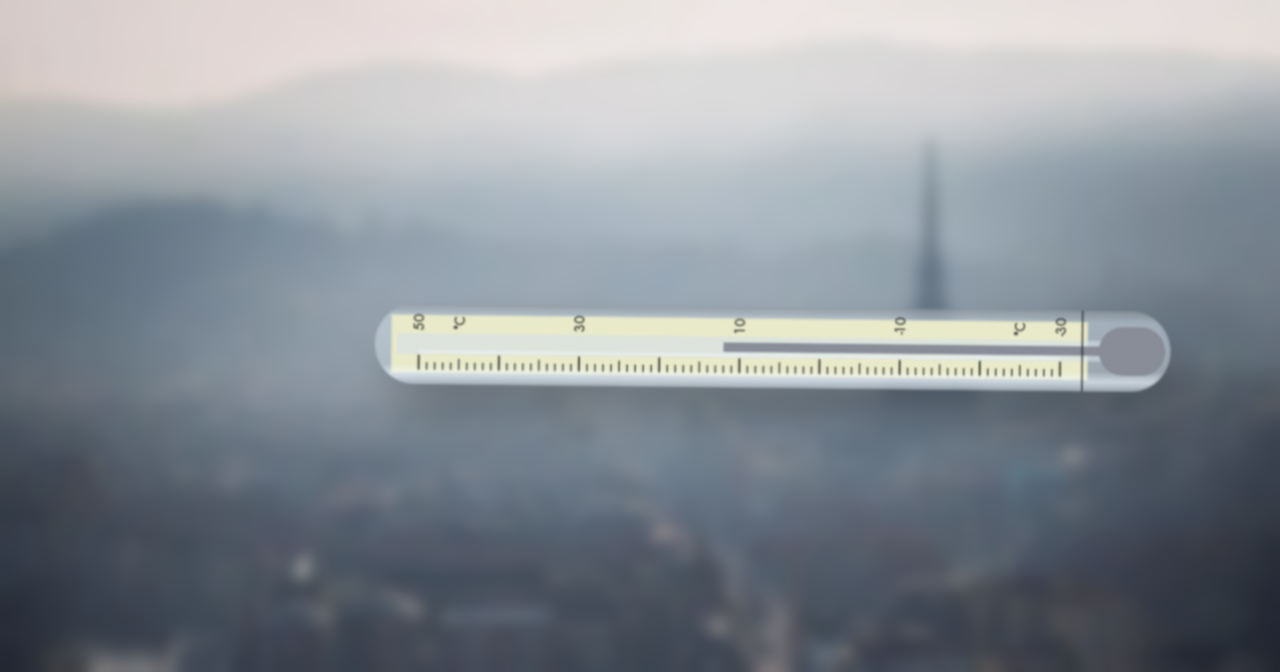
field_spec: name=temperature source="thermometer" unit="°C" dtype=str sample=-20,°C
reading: 12,°C
